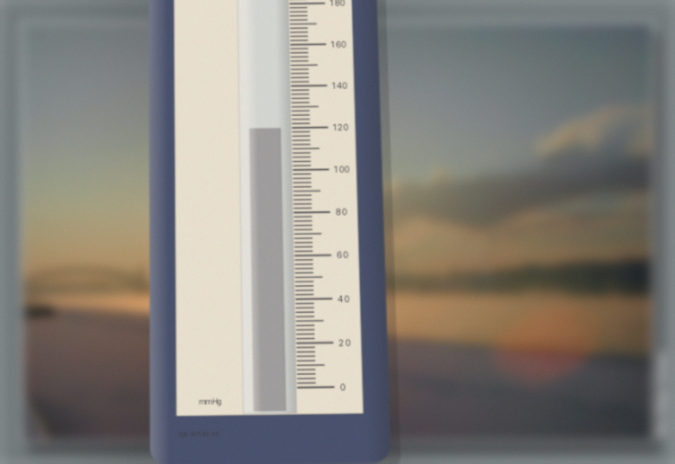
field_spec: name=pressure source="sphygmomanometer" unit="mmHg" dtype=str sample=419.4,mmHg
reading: 120,mmHg
